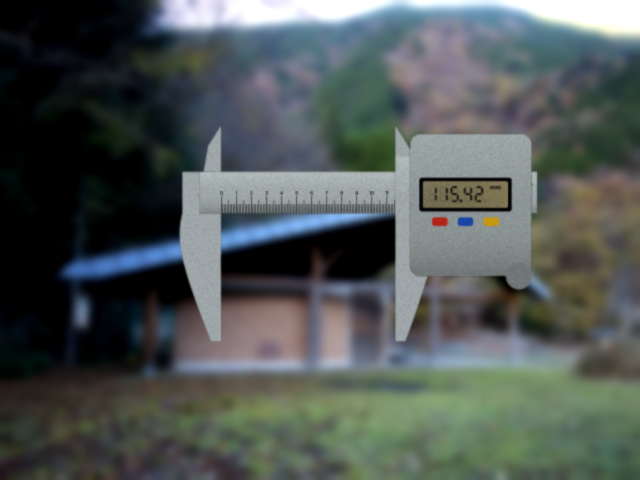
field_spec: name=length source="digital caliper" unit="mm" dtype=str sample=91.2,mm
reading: 115.42,mm
